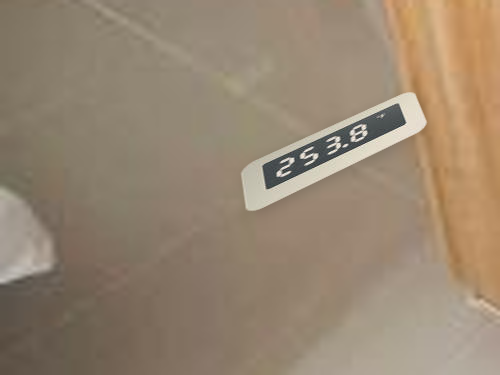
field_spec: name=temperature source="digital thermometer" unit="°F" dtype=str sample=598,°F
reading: 253.8,°F
